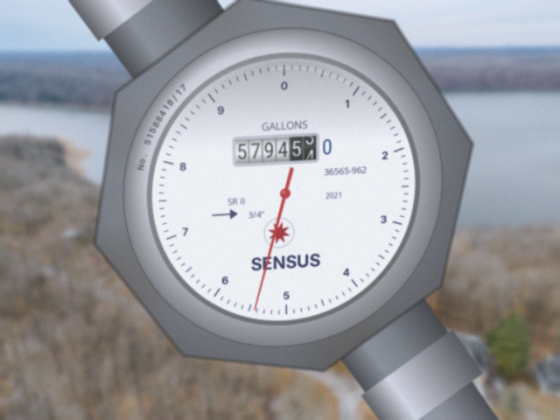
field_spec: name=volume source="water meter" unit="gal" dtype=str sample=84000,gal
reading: 5794535.4,gal
